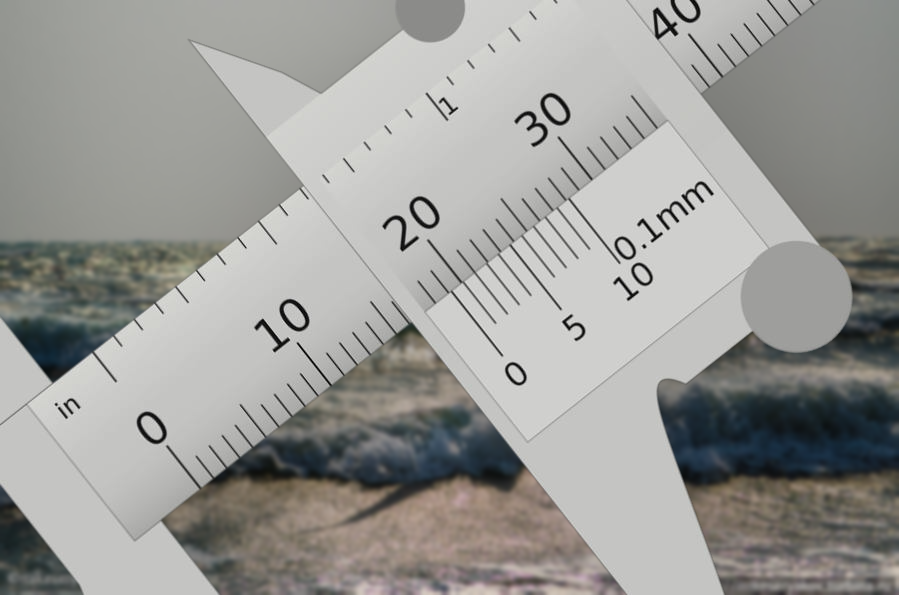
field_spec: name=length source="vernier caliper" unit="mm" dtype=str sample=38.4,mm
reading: 19.2,mm
